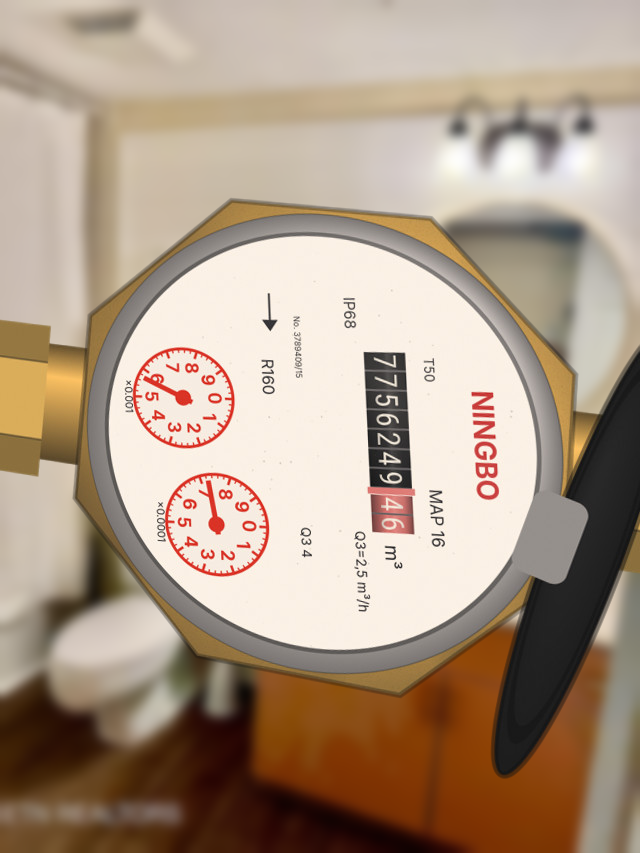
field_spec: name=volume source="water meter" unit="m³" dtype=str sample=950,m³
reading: 7756249.4657,m³
